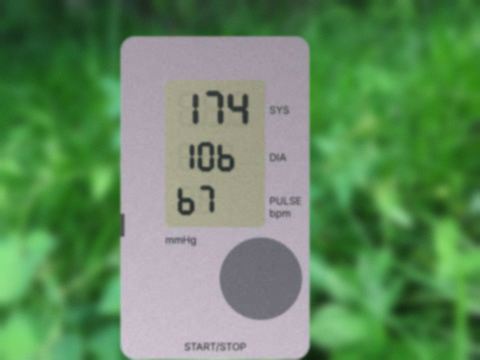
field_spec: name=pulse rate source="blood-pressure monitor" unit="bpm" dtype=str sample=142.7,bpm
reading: 67,bpm
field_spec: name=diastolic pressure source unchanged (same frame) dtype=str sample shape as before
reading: 106,mmHg
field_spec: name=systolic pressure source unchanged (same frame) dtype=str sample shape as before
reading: 174,mmHg
